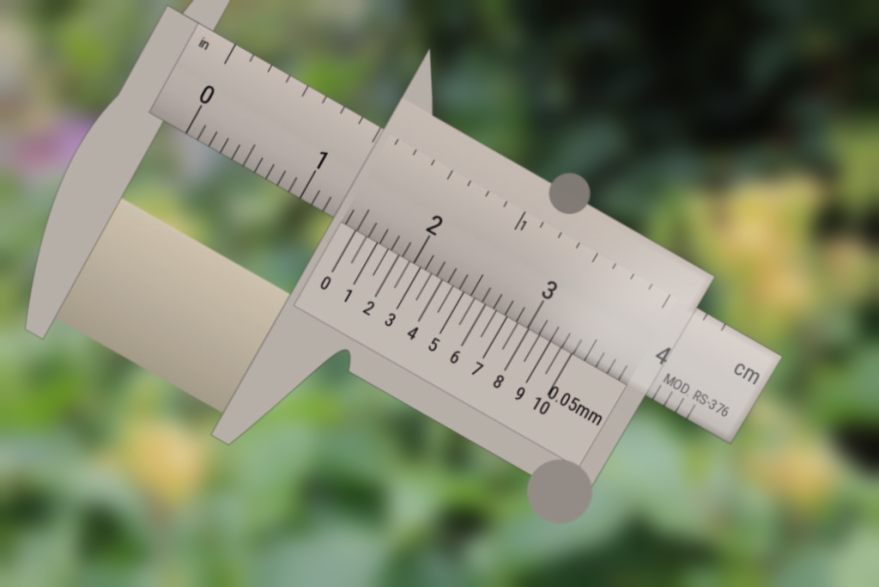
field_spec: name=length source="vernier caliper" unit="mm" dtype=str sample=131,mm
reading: 14.9,mm
